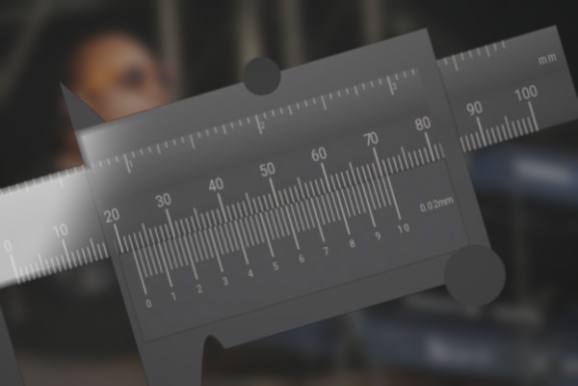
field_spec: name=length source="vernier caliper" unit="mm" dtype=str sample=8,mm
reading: 22.0,mm
